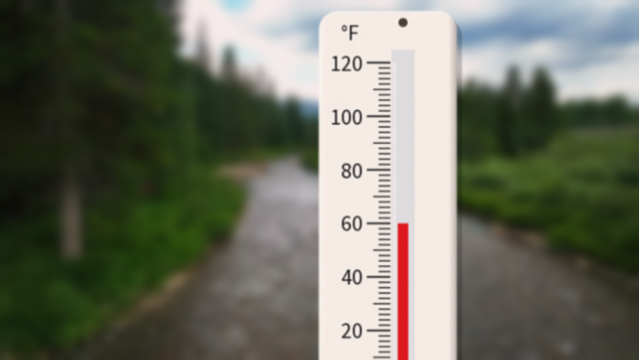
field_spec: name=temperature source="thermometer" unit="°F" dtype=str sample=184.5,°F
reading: 60,°F
